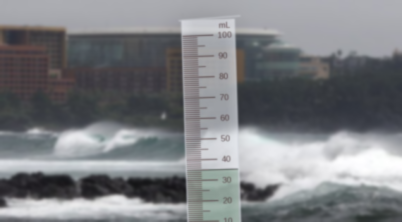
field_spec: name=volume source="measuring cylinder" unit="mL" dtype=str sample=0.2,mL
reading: 35,mL
